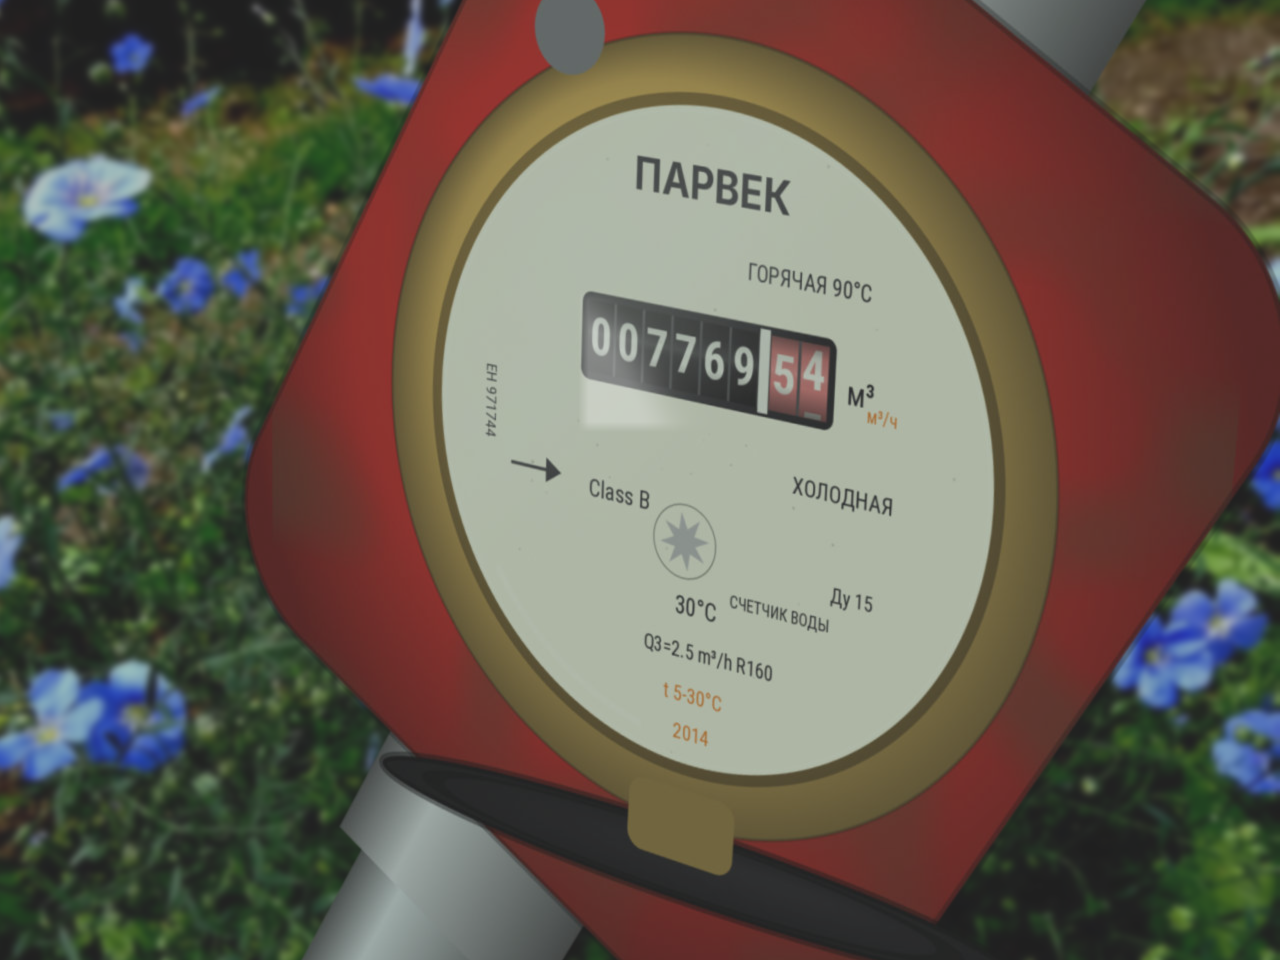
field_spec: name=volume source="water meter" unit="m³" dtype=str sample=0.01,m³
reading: 7769.54,m³
